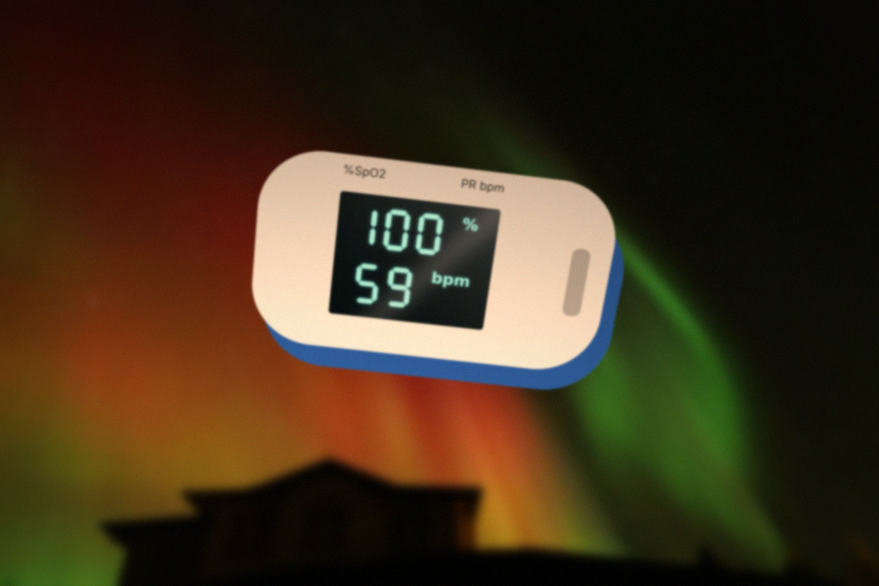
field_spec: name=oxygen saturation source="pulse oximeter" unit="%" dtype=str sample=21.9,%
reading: 100,%
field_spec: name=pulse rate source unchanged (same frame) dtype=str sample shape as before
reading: 59,bpm
